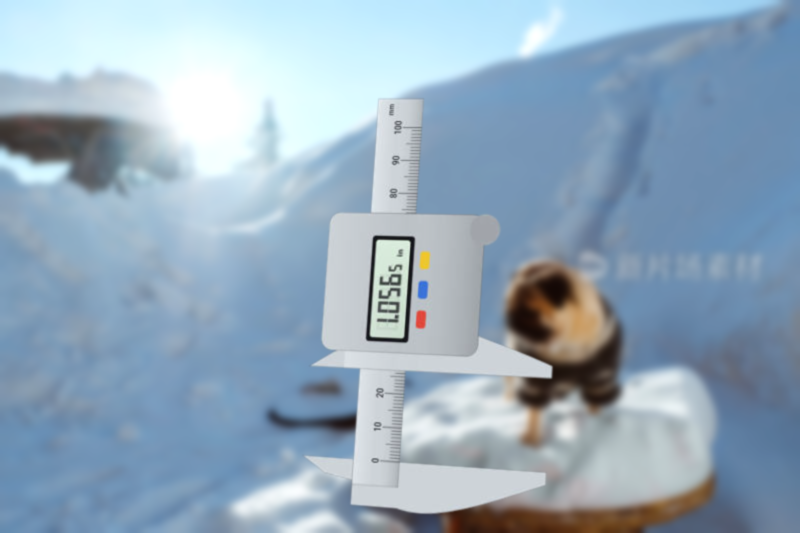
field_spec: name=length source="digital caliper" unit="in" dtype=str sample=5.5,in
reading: 1.0565,in
